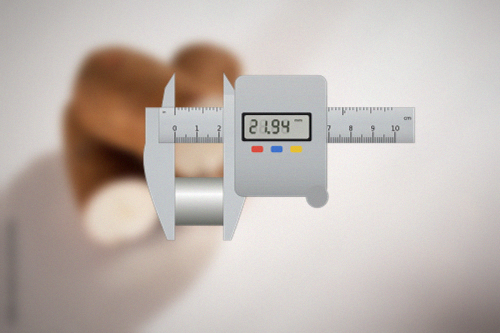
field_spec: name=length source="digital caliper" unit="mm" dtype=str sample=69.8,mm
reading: 21.94,mm
